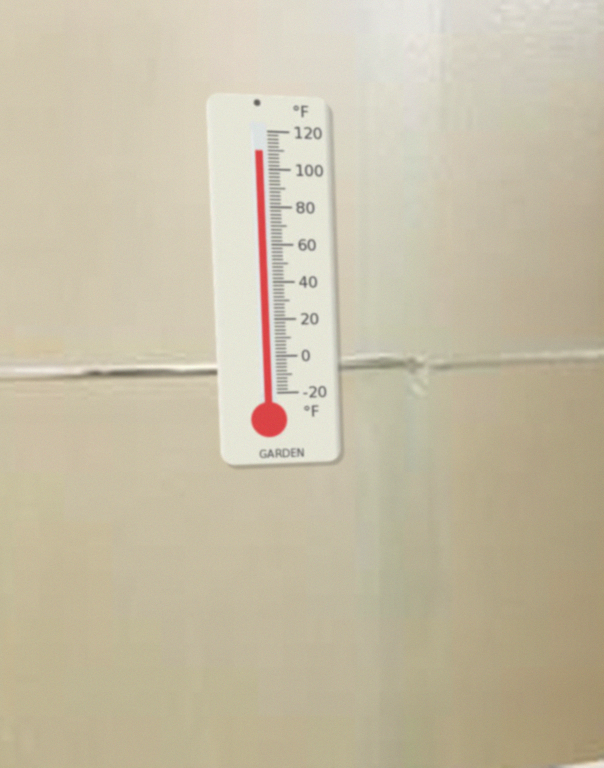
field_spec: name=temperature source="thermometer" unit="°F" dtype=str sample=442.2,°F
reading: 110,°F
